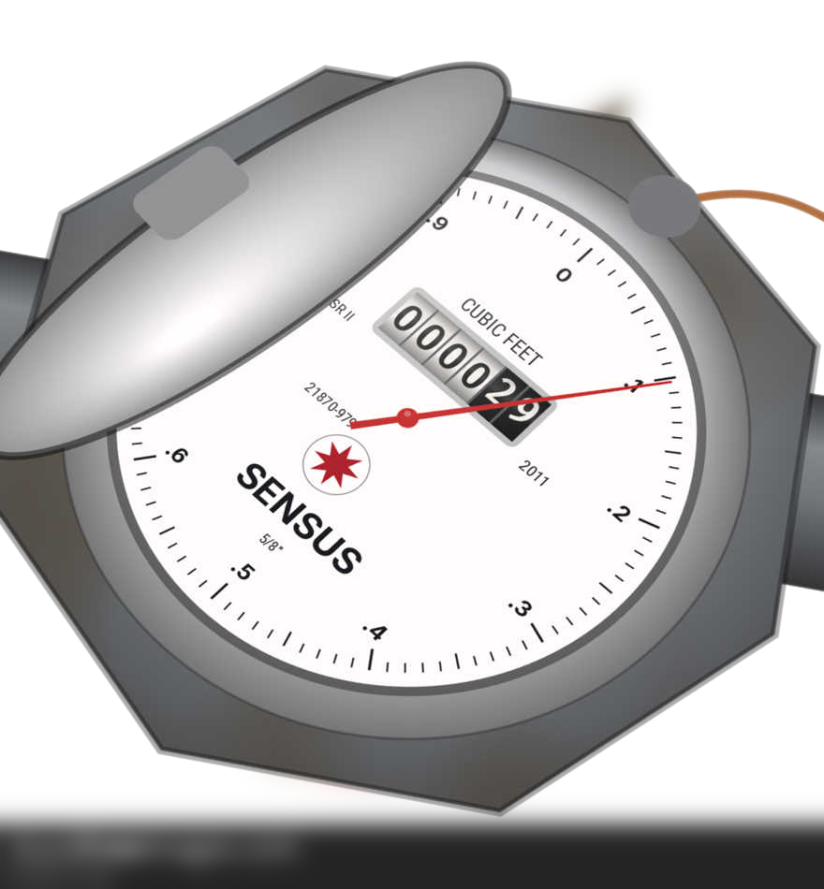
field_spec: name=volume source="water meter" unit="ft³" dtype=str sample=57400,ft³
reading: 29.10,ft³
